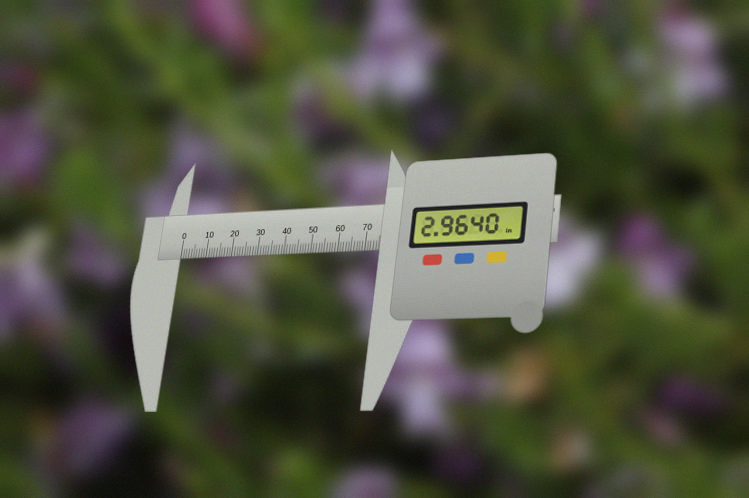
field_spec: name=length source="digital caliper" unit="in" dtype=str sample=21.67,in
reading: 2.9640,in
